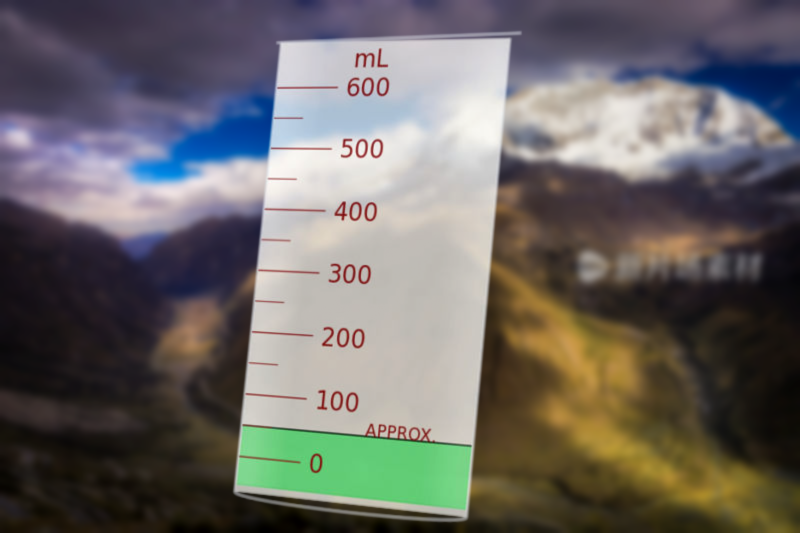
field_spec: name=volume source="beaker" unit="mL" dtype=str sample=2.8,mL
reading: 50,mL
